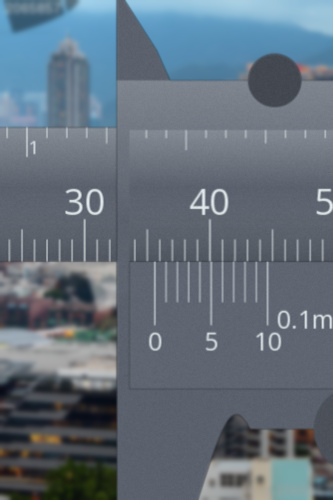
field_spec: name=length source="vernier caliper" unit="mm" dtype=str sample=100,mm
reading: 35.6,mm
